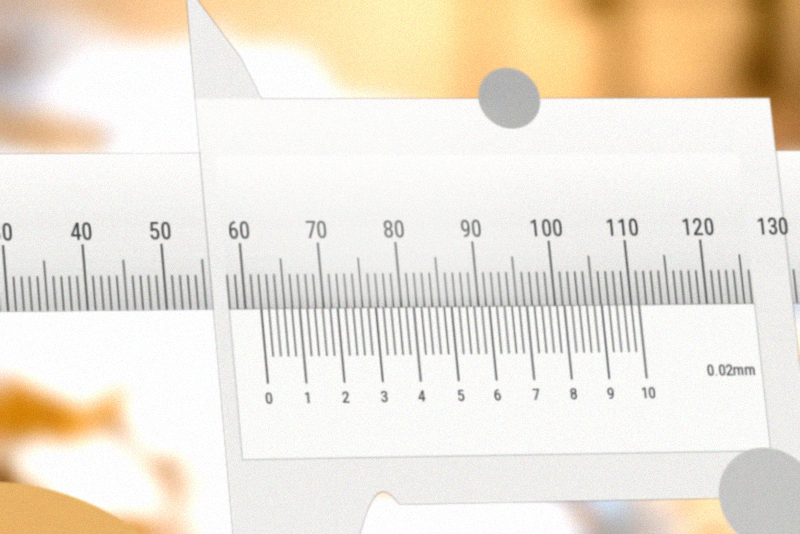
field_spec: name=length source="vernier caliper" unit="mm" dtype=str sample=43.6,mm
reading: 62.0,mm
